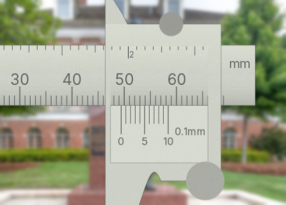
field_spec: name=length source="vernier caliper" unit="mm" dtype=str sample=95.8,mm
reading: 49.4,mm
